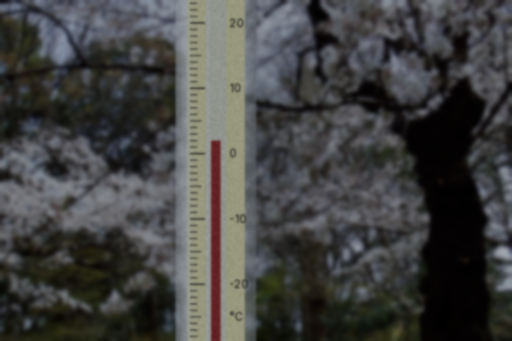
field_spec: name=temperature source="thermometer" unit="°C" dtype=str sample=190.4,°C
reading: 2,°C
